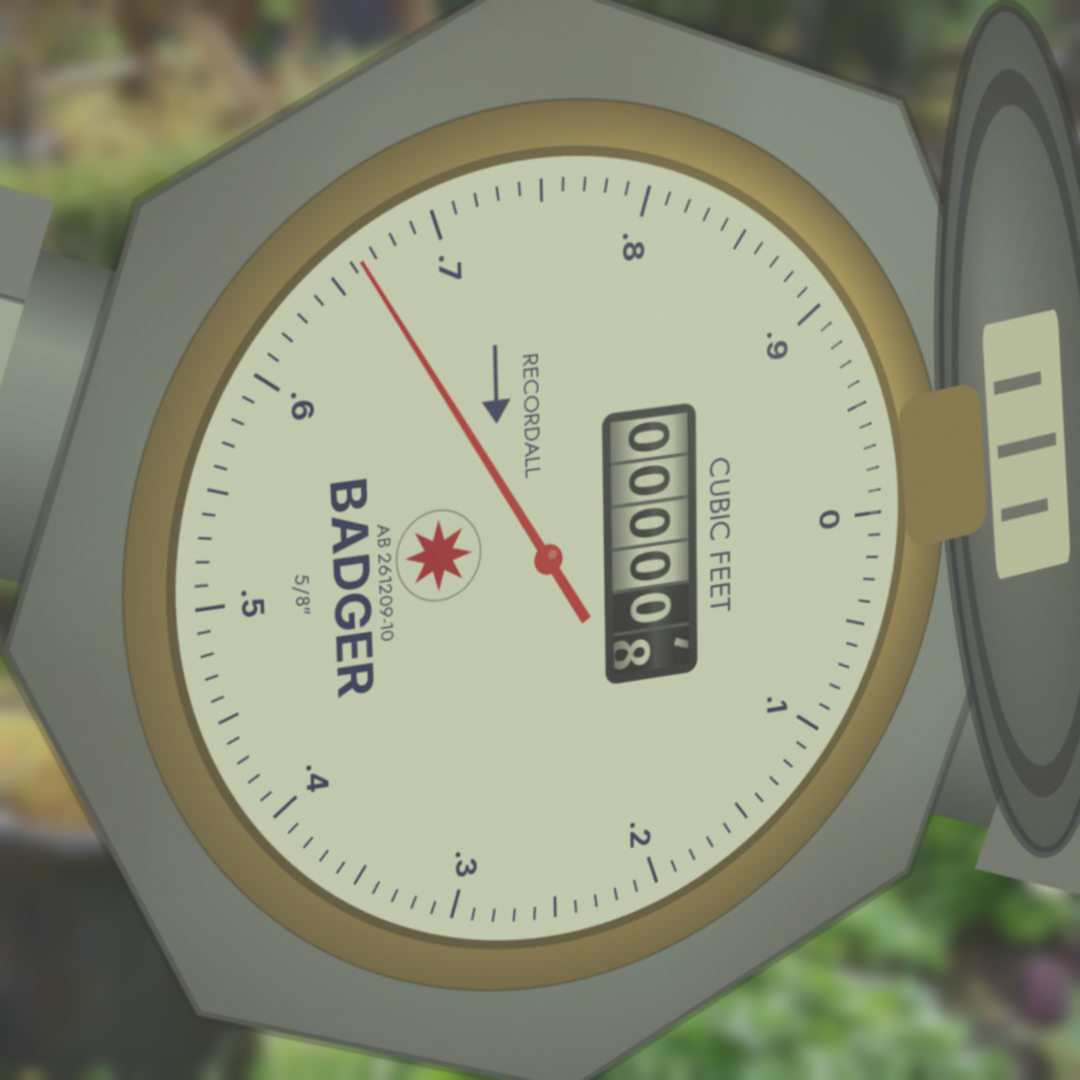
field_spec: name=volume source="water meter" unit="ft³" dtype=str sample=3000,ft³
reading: 7.66,ft³
